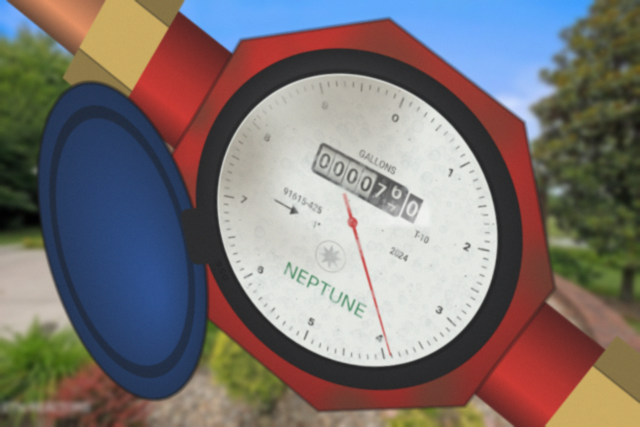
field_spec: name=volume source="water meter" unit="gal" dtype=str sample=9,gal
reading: 763.9,gal
